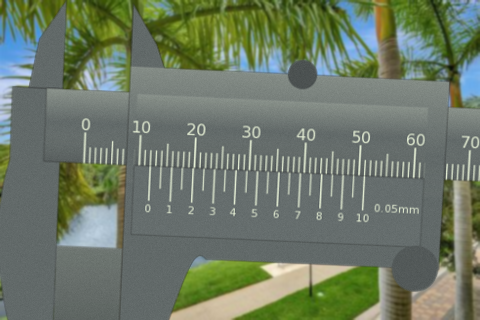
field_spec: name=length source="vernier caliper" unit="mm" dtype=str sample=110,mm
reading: 12.0,mm
